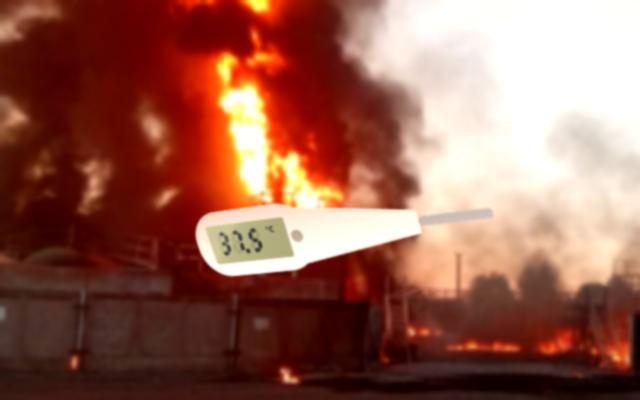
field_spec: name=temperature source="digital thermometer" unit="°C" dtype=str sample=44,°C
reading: 37.5,°C
